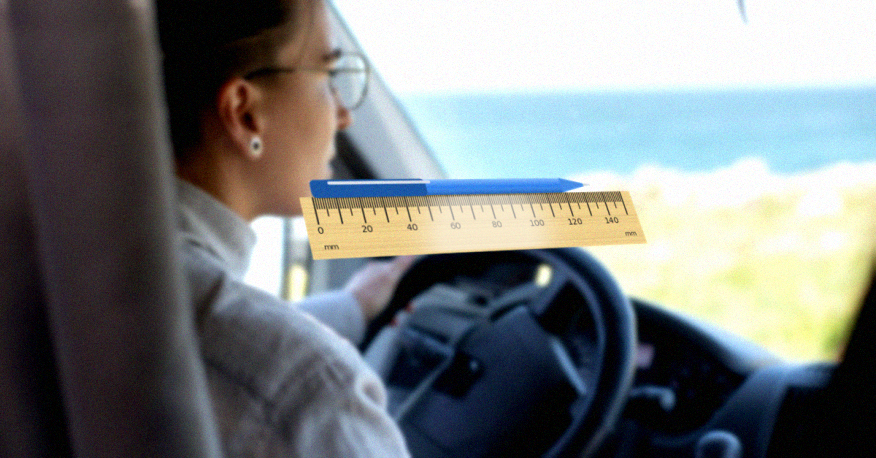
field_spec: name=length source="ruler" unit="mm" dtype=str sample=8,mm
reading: 135,mm
